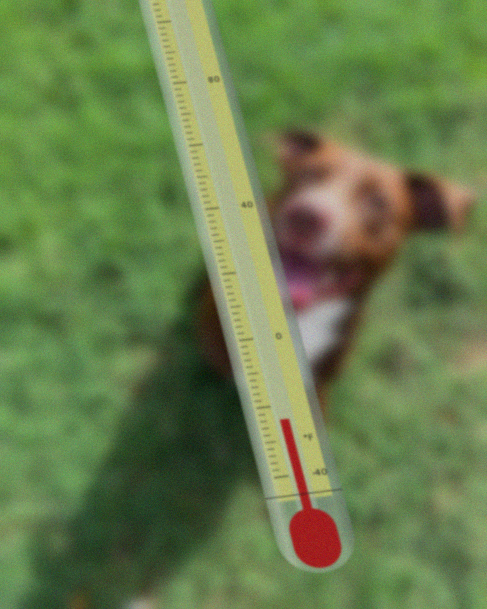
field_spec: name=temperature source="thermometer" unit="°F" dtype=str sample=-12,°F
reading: -24,°F
